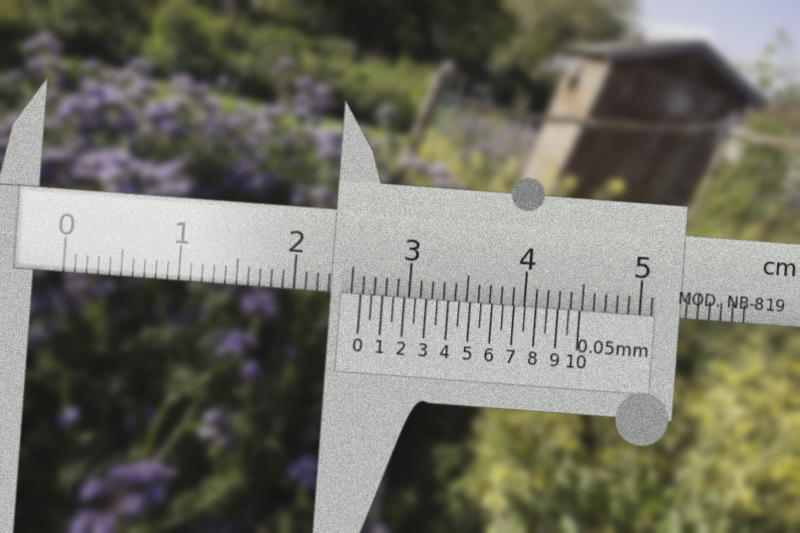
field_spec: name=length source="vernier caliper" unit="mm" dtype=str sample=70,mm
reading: 25.8,mm
